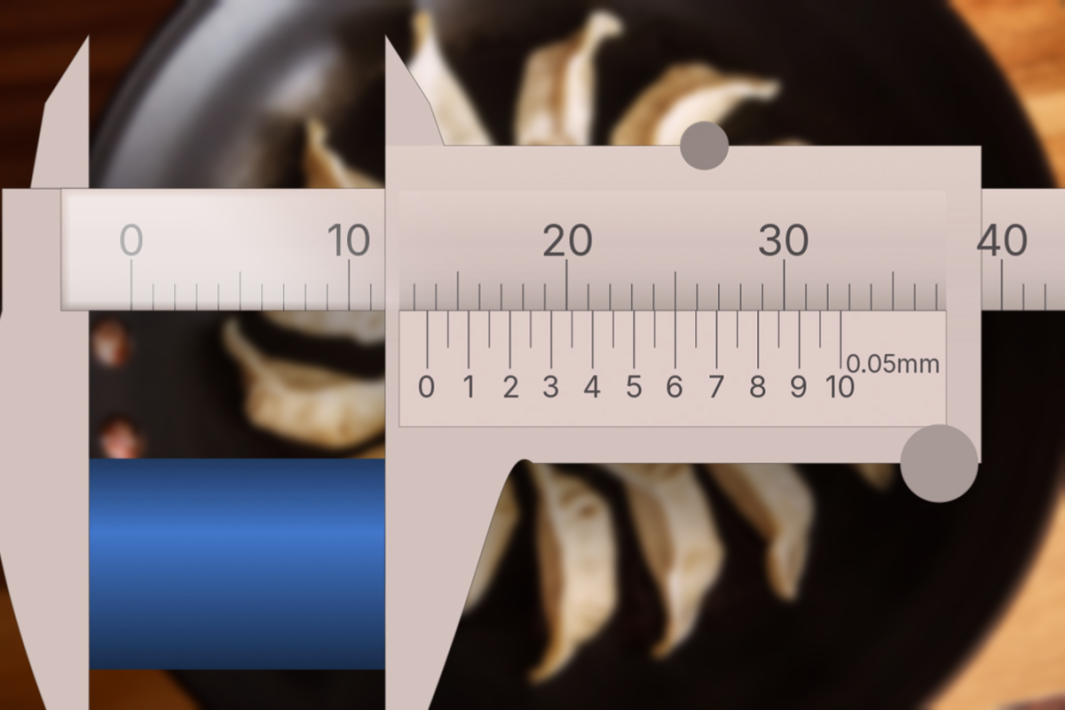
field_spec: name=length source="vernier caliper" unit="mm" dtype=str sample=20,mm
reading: 13.60,mm
